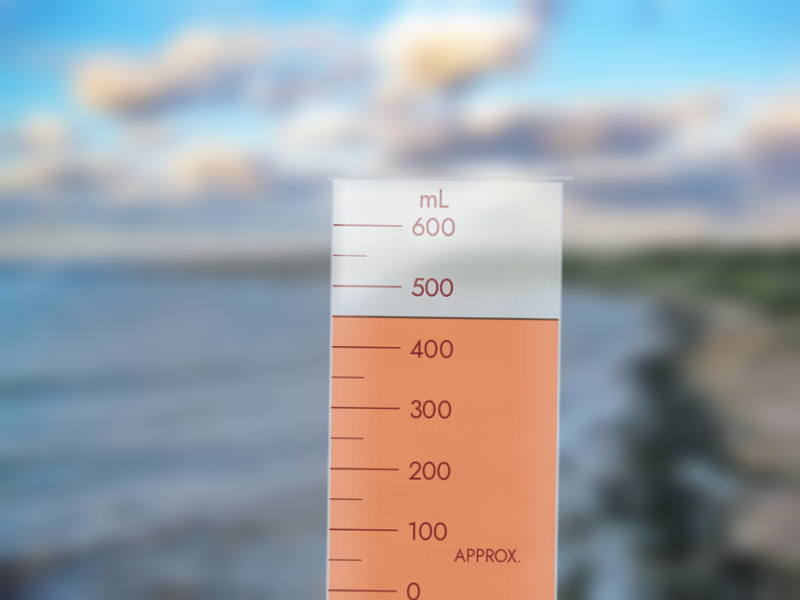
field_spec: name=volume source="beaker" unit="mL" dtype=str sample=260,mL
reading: 450,mL
